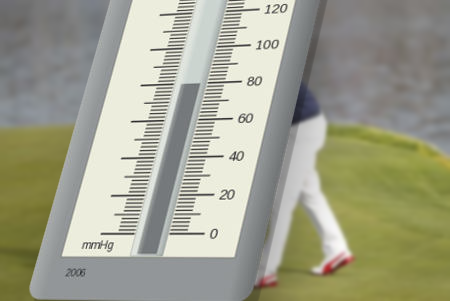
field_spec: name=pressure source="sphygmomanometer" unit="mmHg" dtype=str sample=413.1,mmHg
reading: 80,mmHg
